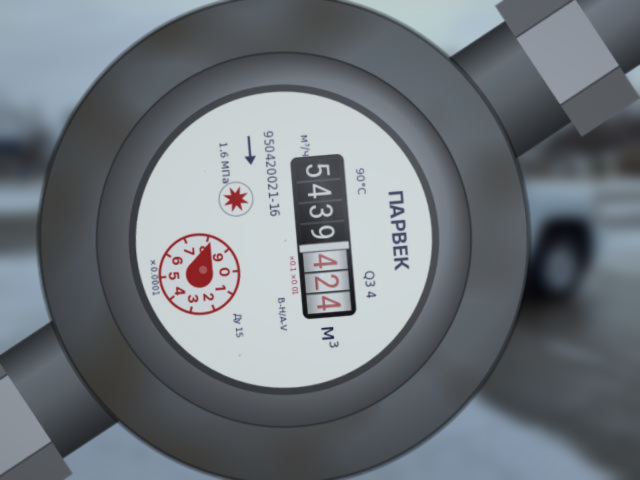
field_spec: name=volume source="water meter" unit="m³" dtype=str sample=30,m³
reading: 5439.4248,m³
